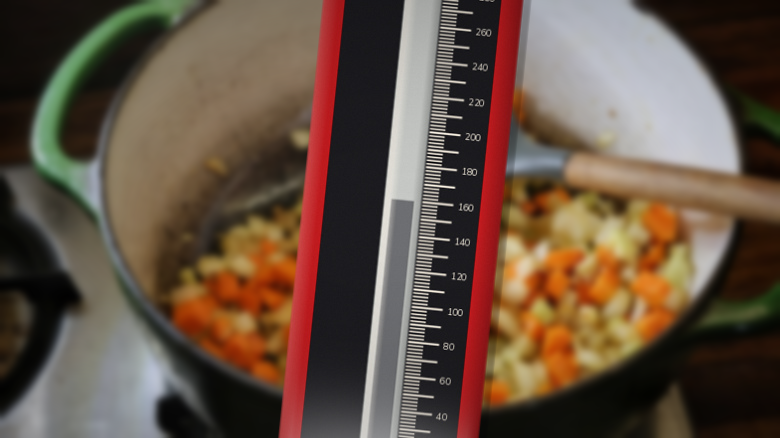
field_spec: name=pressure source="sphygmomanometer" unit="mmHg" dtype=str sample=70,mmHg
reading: 160,mmHg
